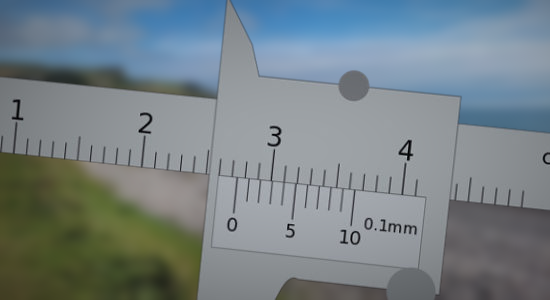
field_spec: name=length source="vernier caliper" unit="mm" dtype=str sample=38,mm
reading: 27.4,mm
